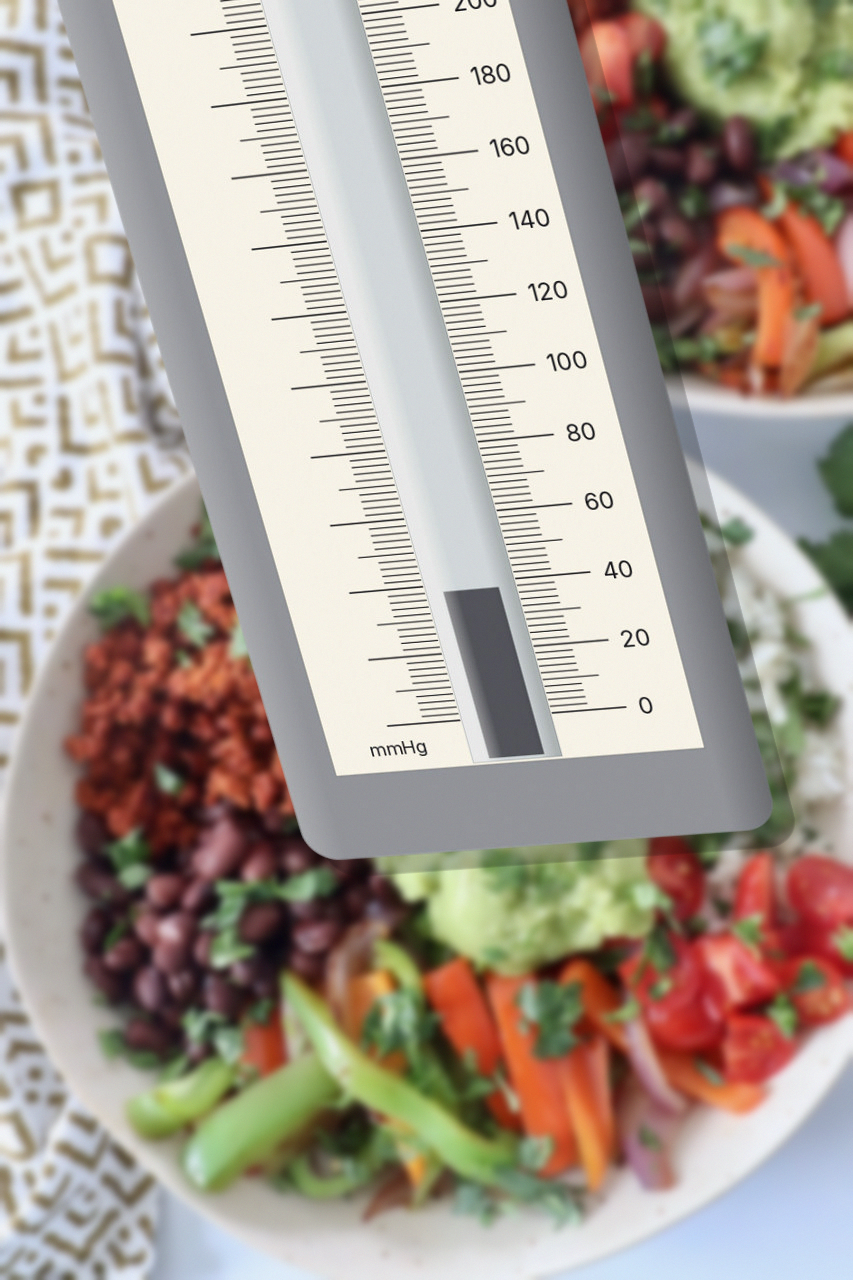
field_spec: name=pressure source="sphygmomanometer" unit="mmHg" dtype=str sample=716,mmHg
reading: 38,mmHg
